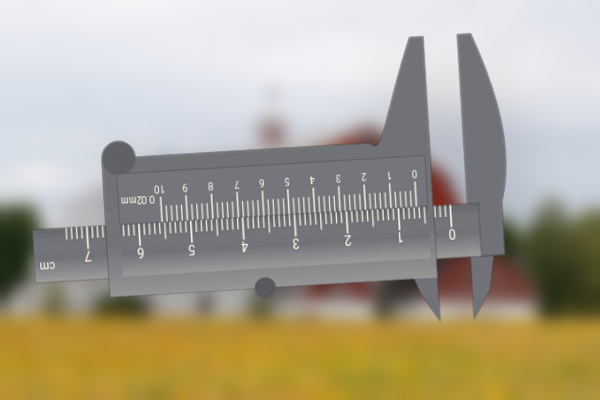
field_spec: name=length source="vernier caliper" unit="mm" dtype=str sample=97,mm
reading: 6.5,mm
